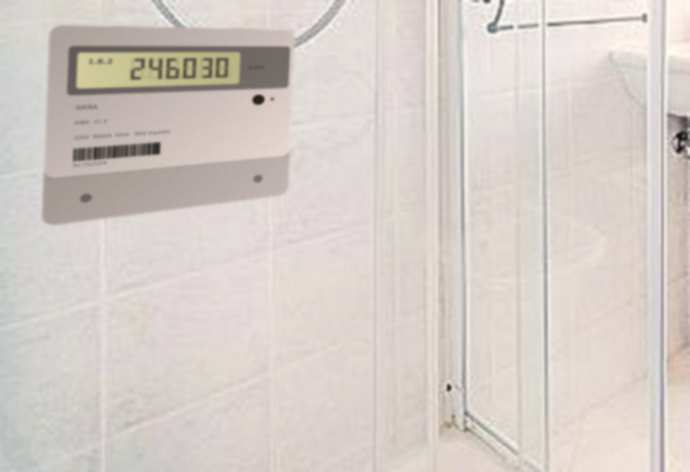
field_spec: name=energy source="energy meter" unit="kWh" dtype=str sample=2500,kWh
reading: 246030,kWh
